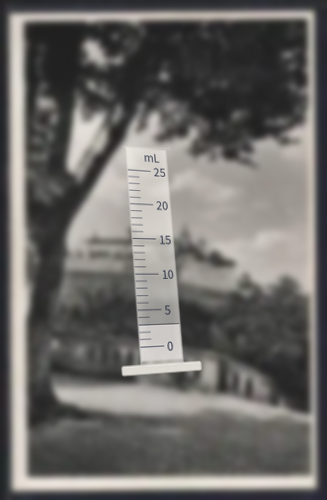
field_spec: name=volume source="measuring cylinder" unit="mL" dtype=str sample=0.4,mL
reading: 3,mL
